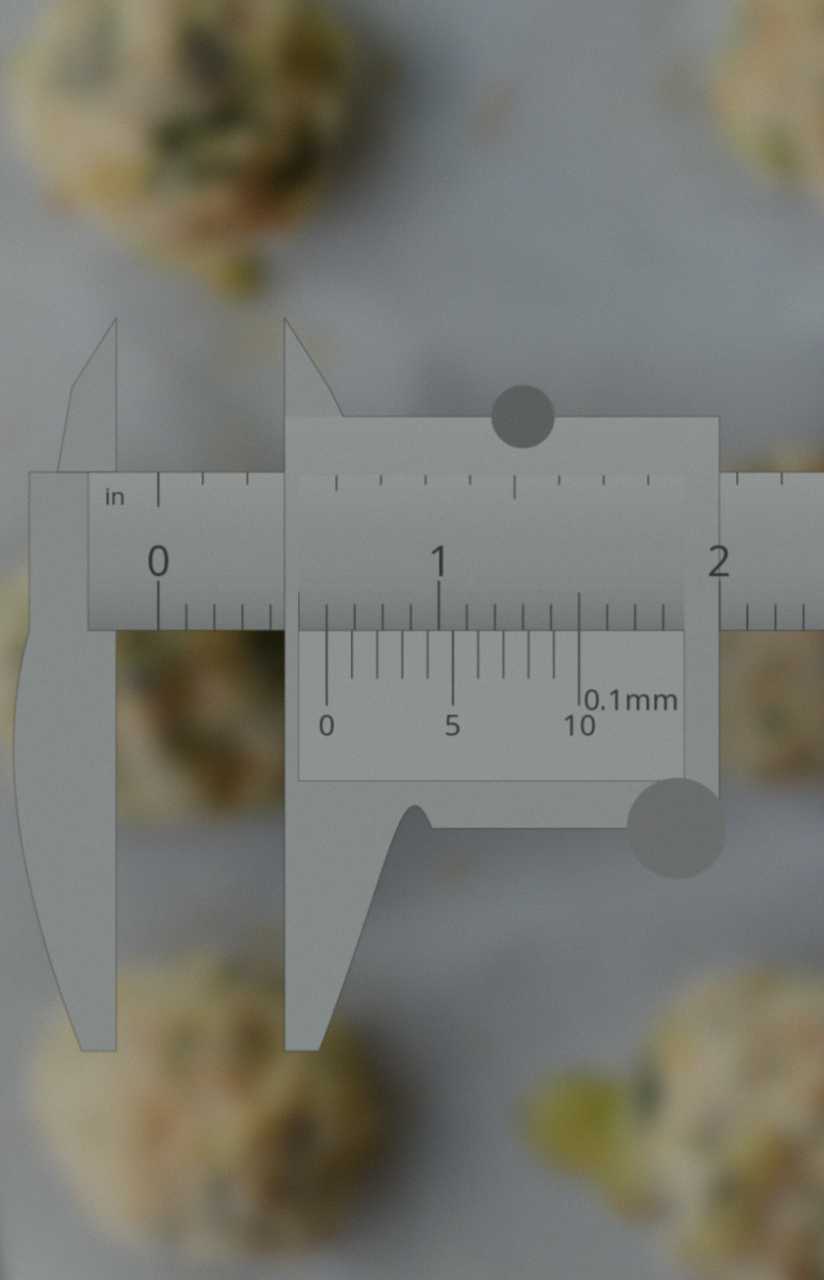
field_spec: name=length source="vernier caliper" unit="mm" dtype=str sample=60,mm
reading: 6.0,mm
